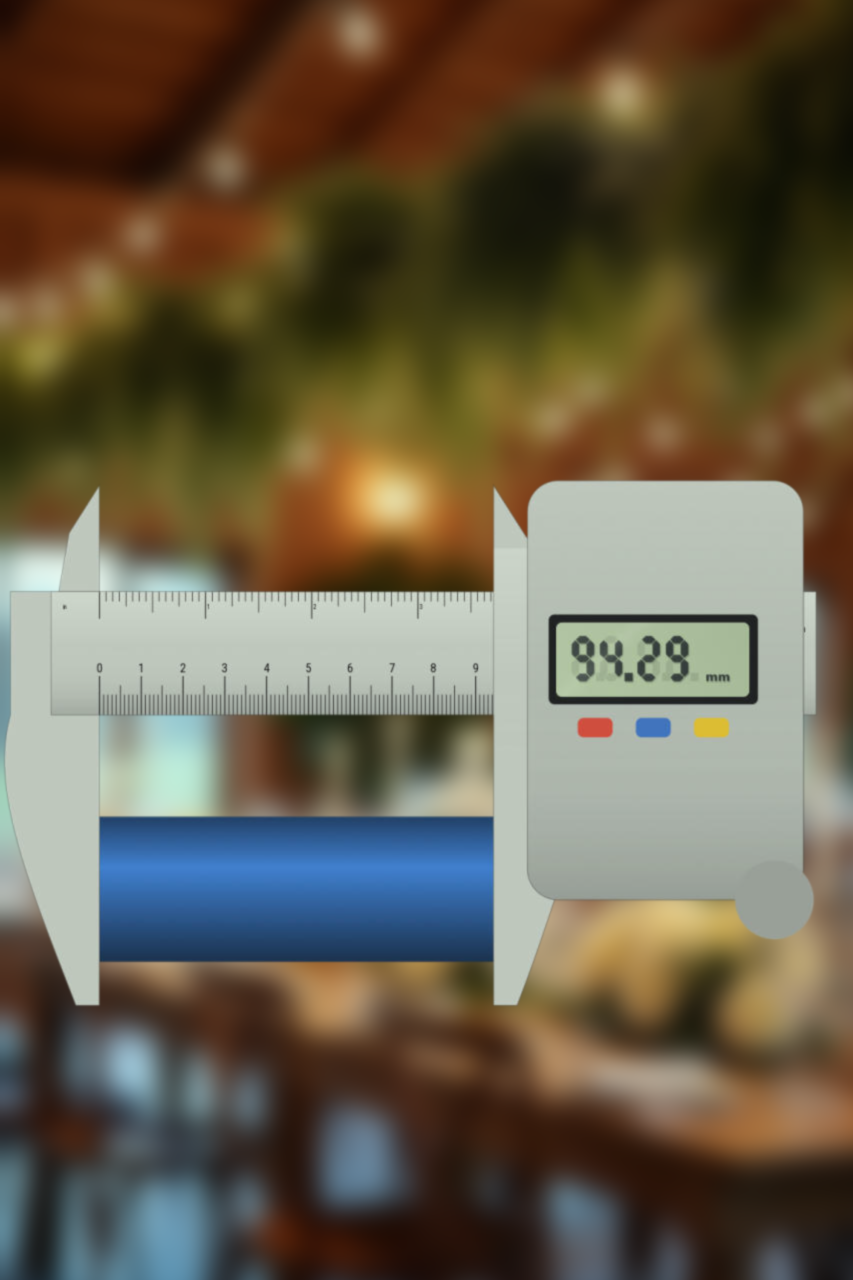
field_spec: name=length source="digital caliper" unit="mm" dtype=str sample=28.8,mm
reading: 94.29,mm
